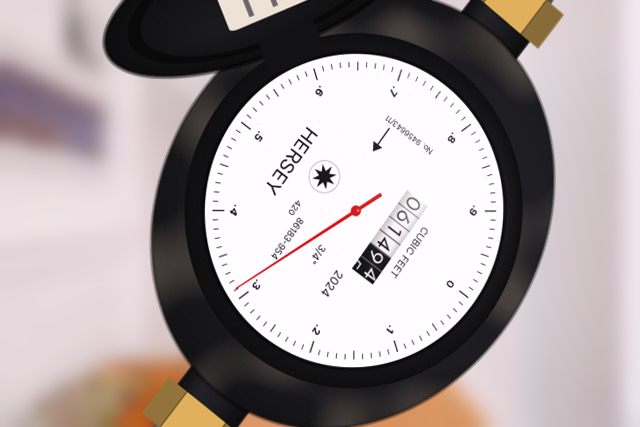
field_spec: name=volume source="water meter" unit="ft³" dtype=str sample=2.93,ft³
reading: 61494.31,ft³
